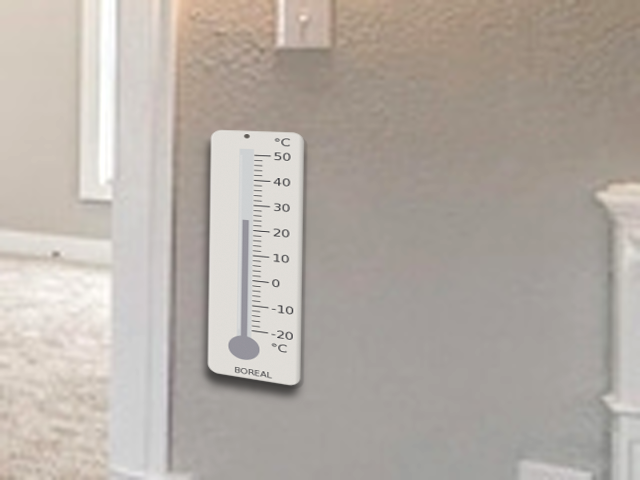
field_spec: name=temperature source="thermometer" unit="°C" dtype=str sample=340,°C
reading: 24,°C
